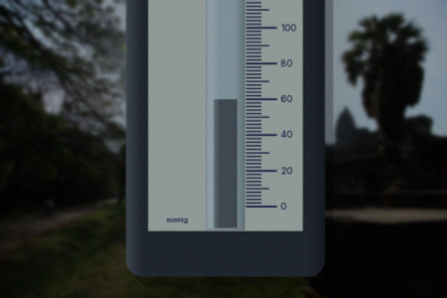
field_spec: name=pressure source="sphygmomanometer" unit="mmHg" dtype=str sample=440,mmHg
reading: 60,mmHg
